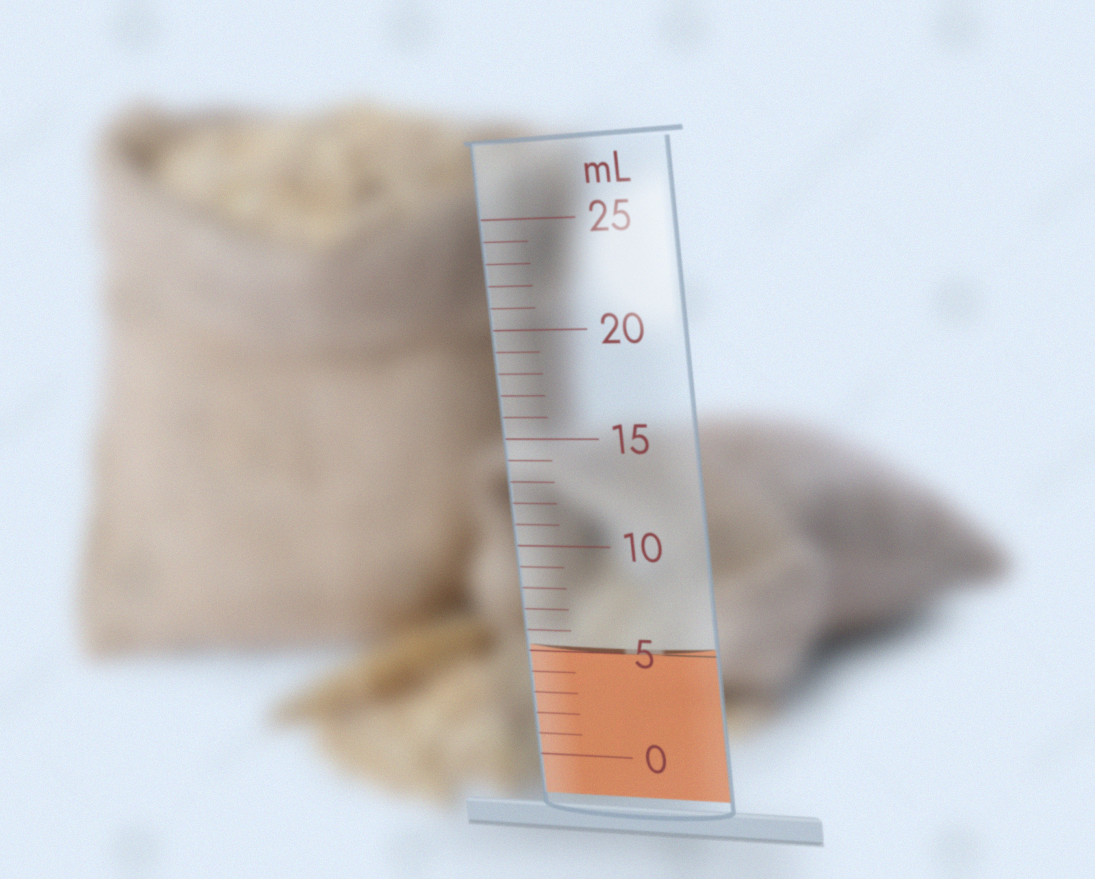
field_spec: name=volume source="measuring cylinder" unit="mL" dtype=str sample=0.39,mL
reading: 5,mL
